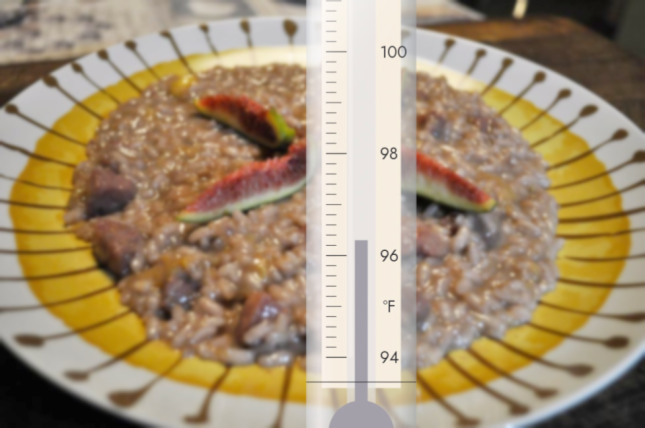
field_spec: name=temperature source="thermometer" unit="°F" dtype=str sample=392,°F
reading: 96.3,°F
